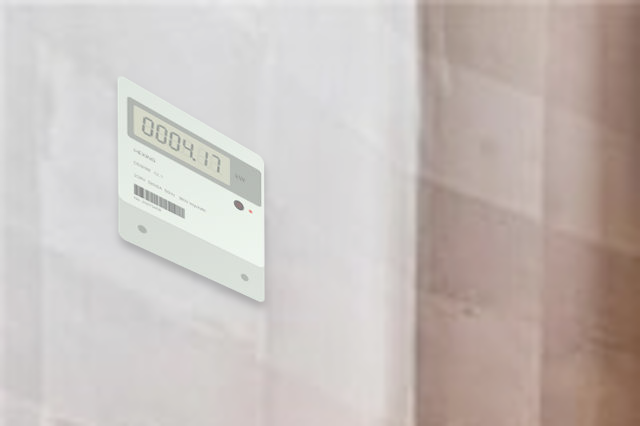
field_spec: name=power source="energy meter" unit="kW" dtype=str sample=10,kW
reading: 4.17,kW
